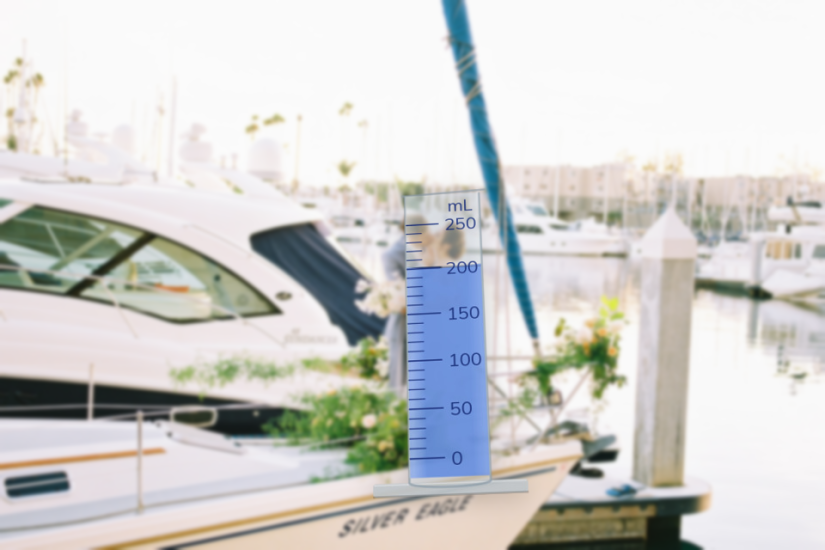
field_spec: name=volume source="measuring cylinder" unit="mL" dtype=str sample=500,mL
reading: 200,mL
